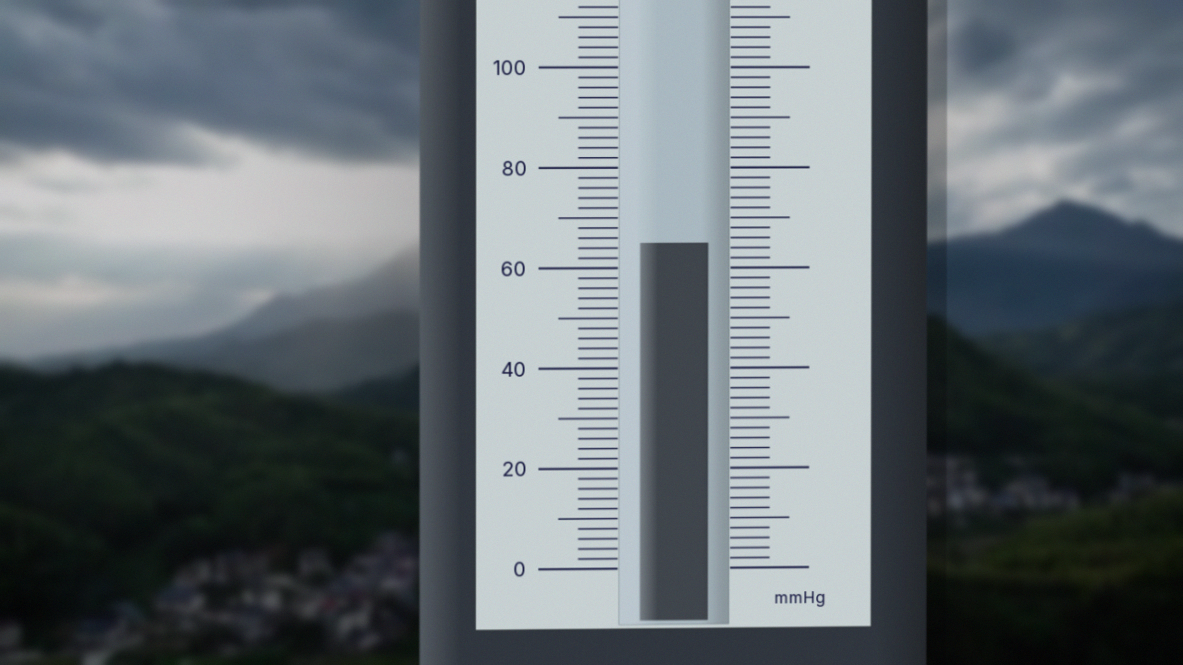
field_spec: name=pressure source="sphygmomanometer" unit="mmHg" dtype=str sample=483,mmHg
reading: 65,mmHg
